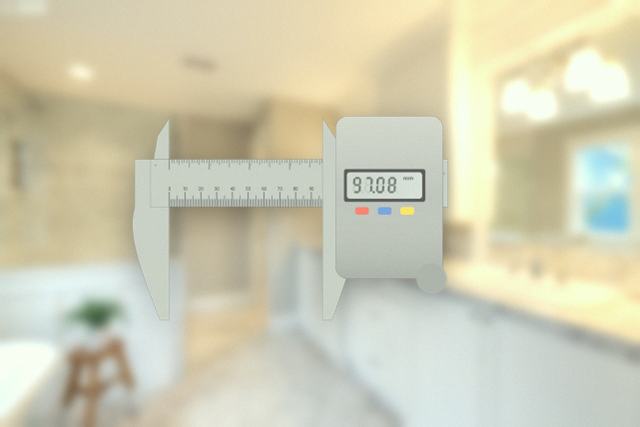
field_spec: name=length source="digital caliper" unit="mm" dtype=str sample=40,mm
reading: 97.08,mm
